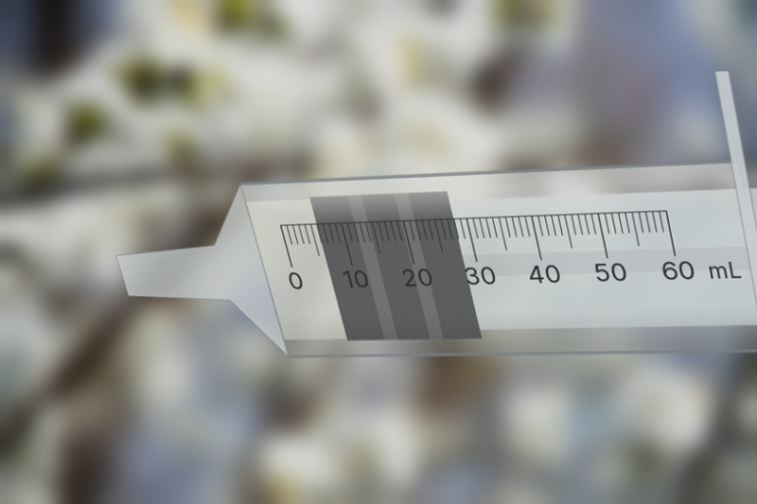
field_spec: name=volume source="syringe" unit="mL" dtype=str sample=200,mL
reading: 6,mL
